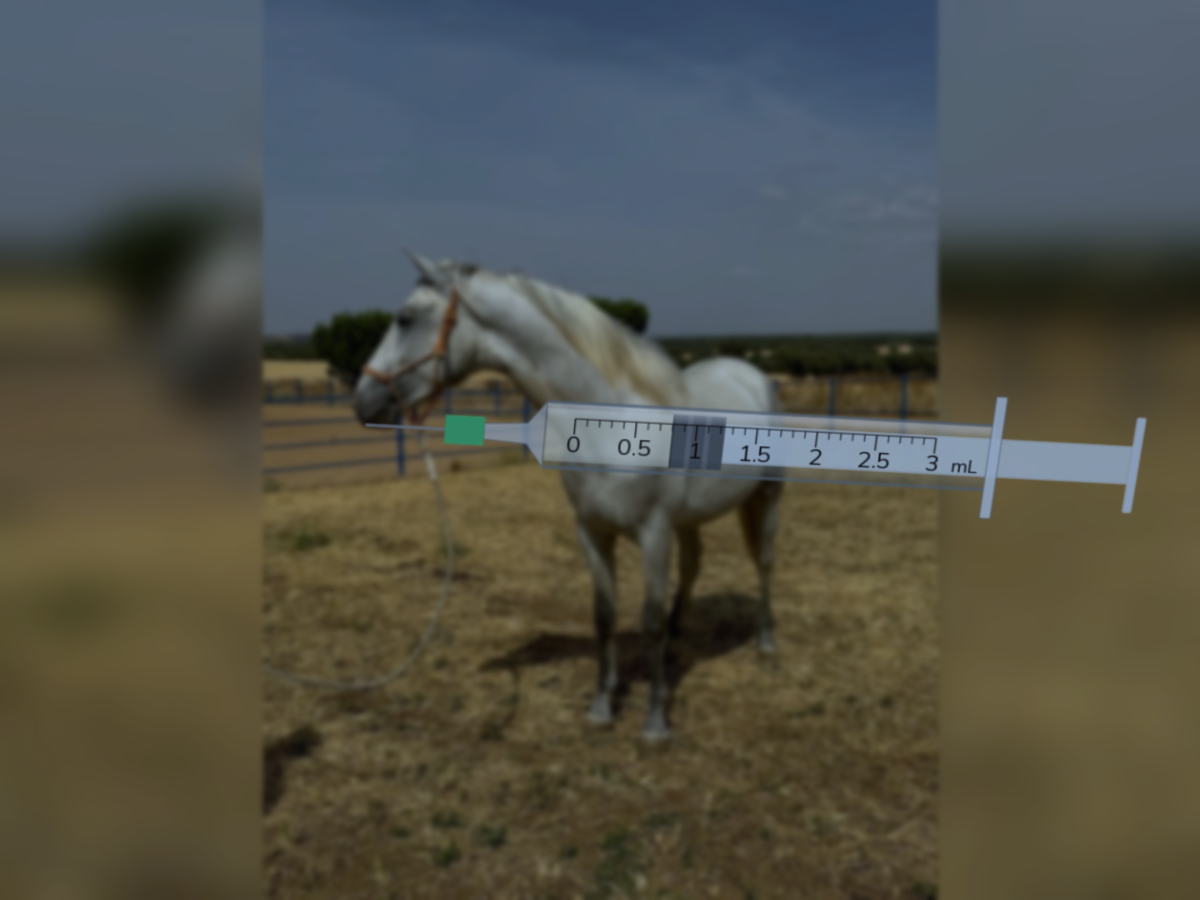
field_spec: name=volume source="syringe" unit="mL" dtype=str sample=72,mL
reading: 0.8,mL
